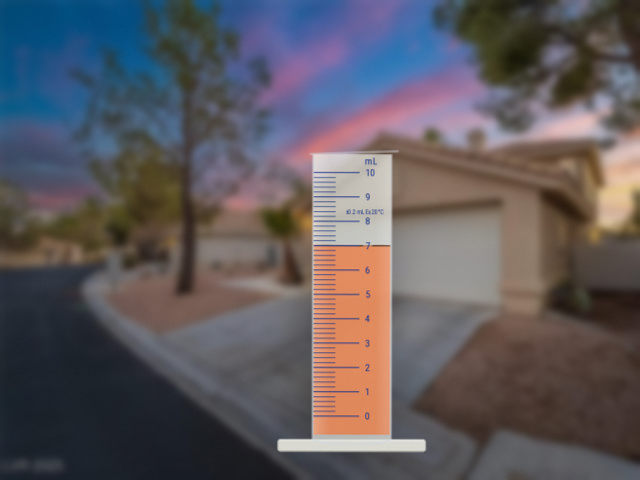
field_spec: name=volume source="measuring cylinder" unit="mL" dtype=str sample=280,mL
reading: 7,mL
